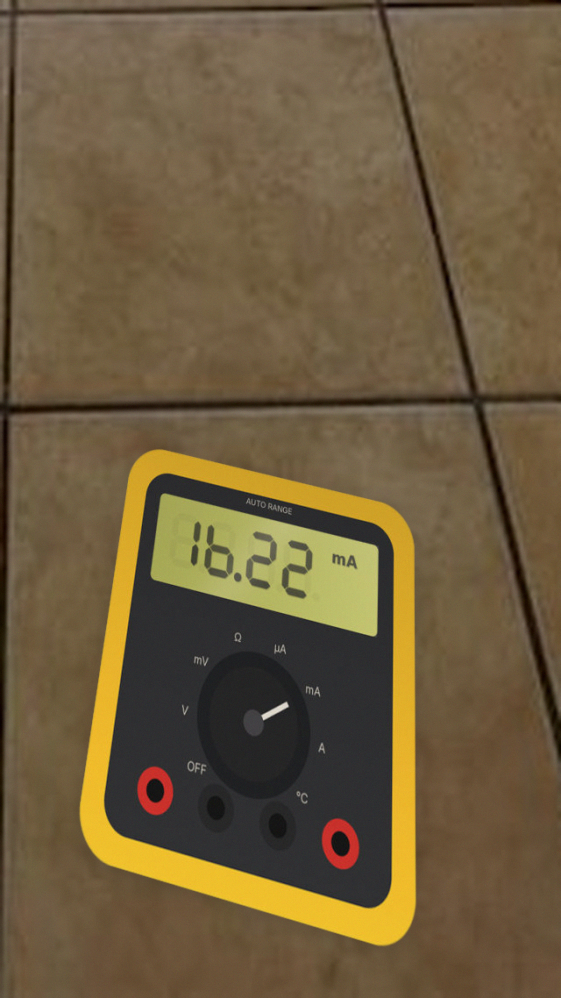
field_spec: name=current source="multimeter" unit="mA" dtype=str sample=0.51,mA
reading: 16.22,mA
